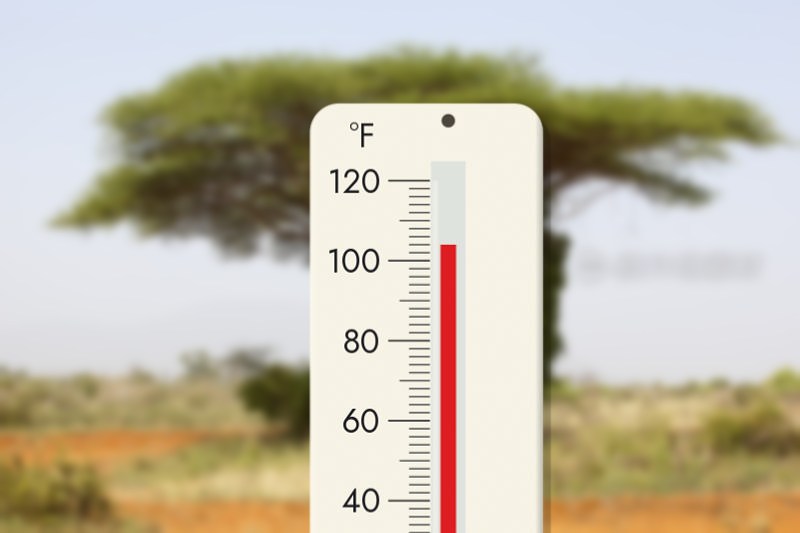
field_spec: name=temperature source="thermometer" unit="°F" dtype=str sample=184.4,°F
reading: 104,°F
